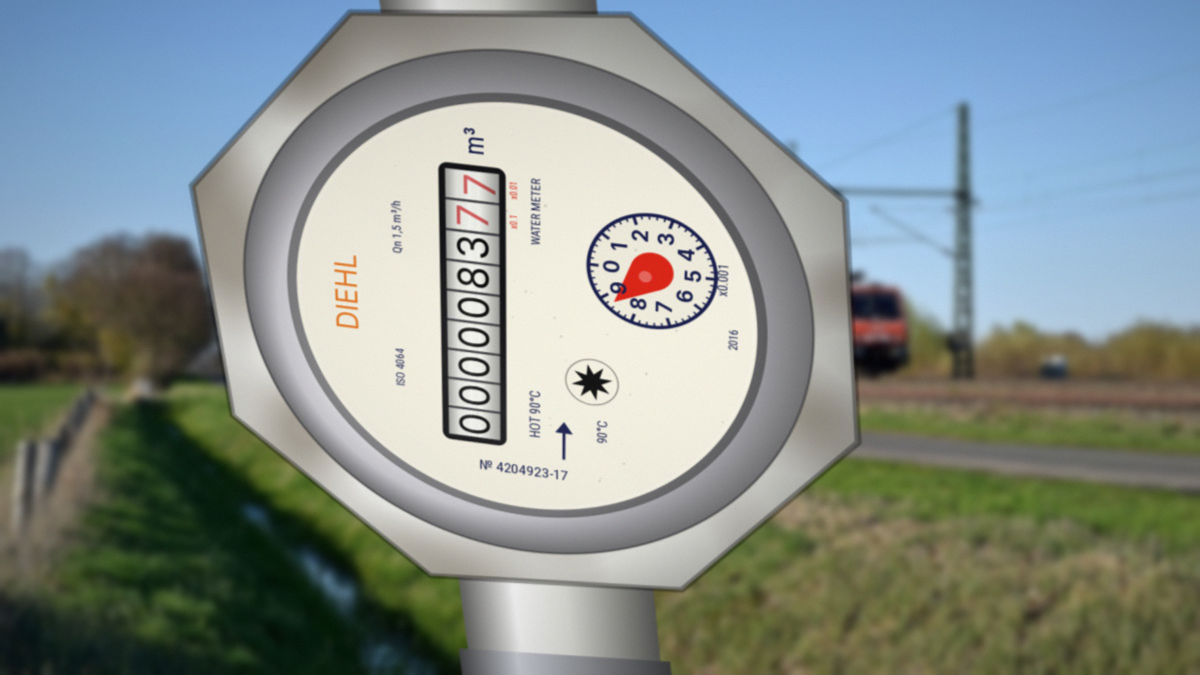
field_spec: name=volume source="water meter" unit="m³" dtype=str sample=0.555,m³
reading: 83.768,m³
